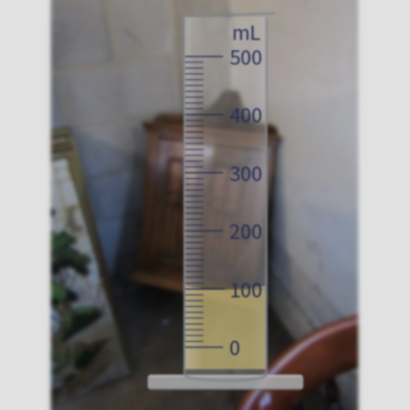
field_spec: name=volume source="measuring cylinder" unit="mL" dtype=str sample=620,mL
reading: 100,mL
